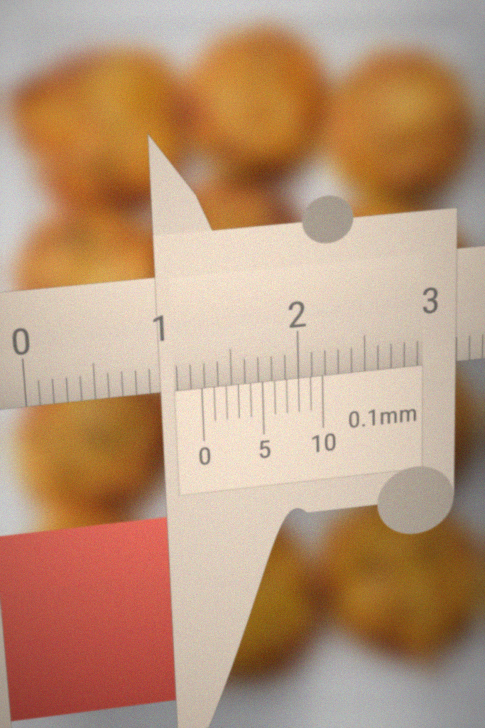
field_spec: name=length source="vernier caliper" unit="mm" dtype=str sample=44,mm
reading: 12.8,mm
